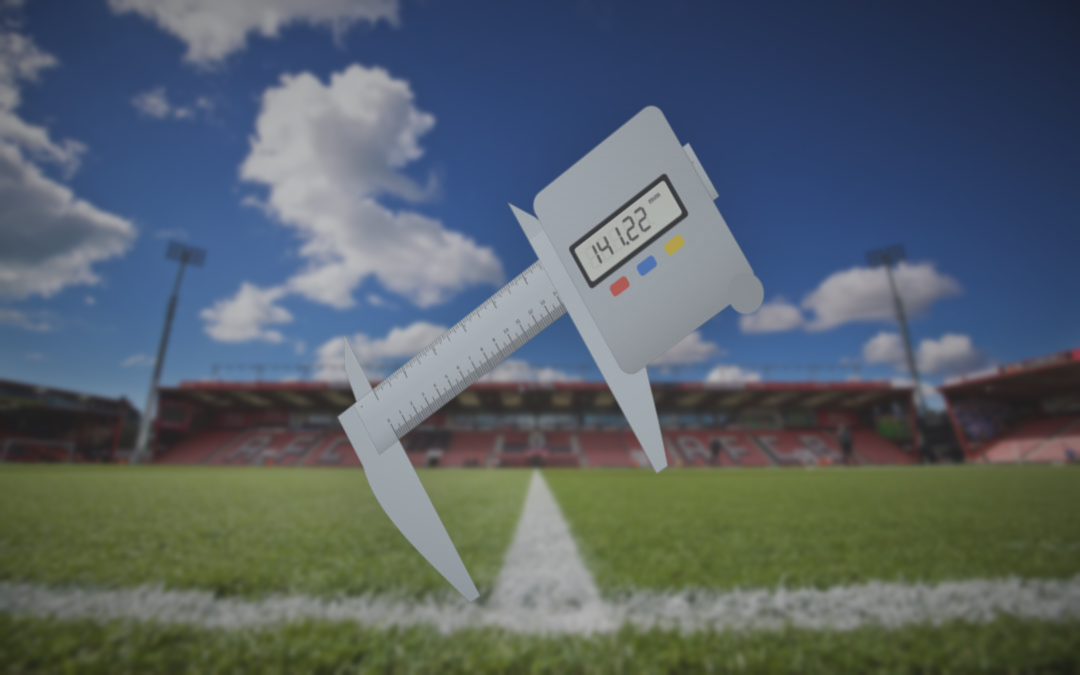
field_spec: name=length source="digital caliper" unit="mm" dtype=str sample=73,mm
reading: 141.22,mm
